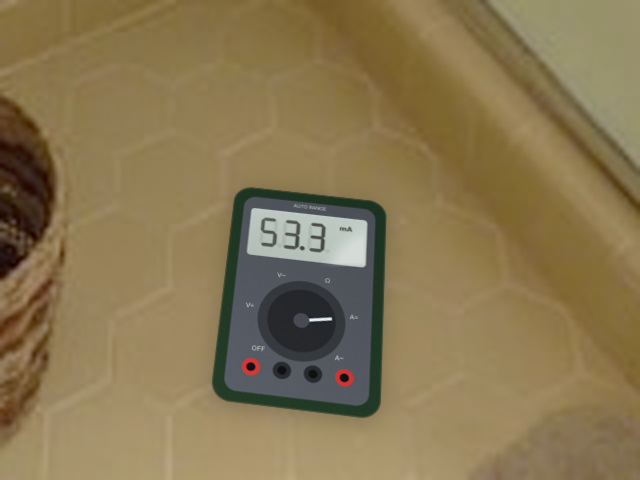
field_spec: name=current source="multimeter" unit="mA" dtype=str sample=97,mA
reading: 53.3,mA
